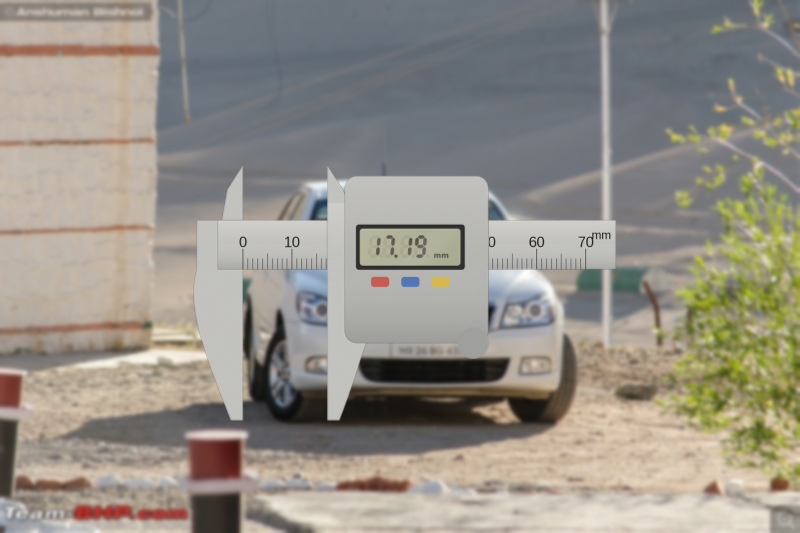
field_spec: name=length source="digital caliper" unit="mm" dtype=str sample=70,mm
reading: 17.19,mm
